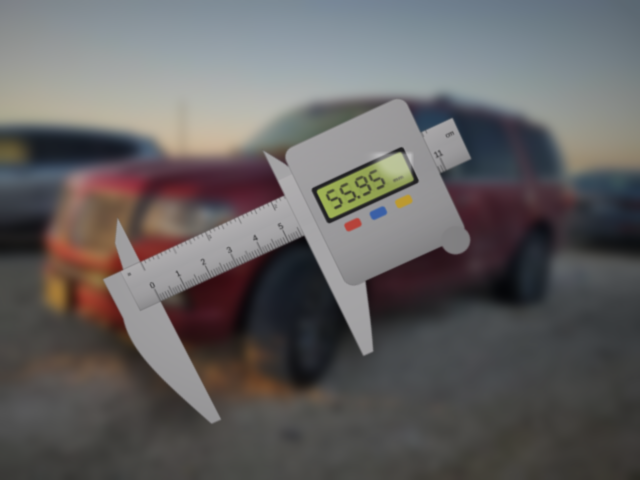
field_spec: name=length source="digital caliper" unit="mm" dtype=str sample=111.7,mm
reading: 55.95,mm
